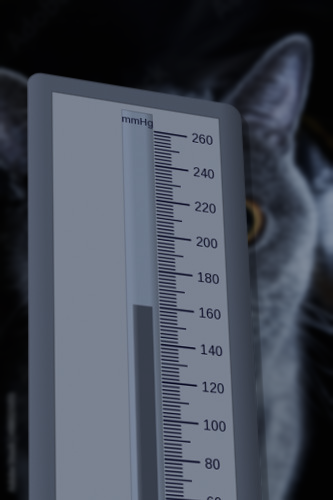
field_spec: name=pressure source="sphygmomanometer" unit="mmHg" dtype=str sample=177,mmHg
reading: 160,mmHg
